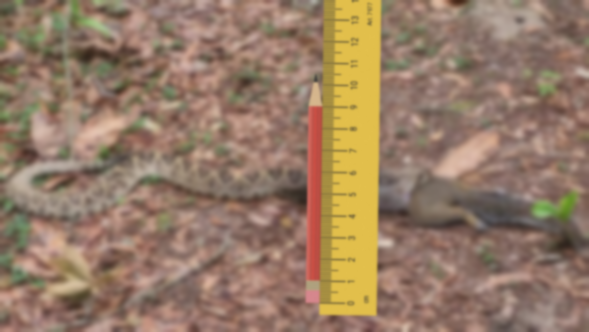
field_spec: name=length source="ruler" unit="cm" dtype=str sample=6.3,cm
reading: 10.5,cm
